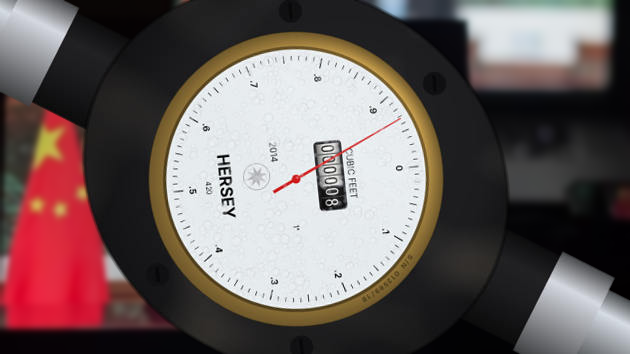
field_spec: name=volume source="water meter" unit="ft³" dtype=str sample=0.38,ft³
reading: 7.93,ft³
